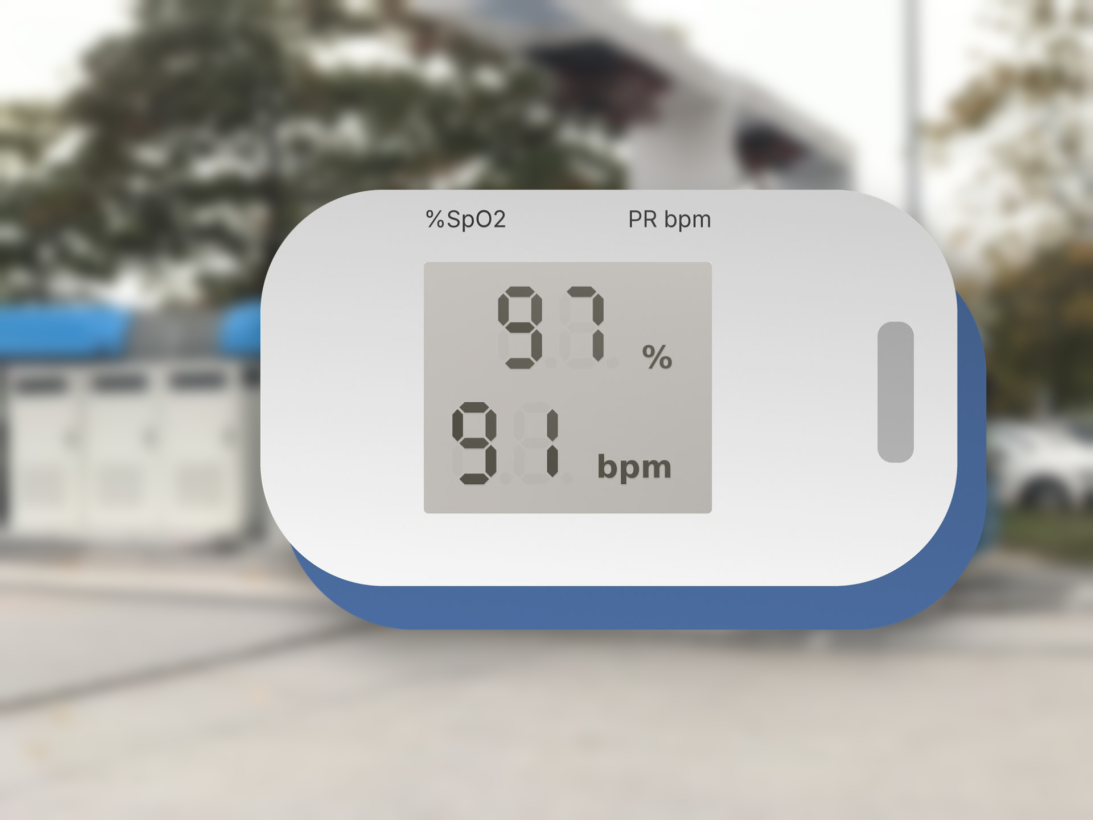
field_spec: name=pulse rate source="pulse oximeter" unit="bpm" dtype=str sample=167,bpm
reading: 91,bpm
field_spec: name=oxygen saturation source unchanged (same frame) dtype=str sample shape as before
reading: 97,%
